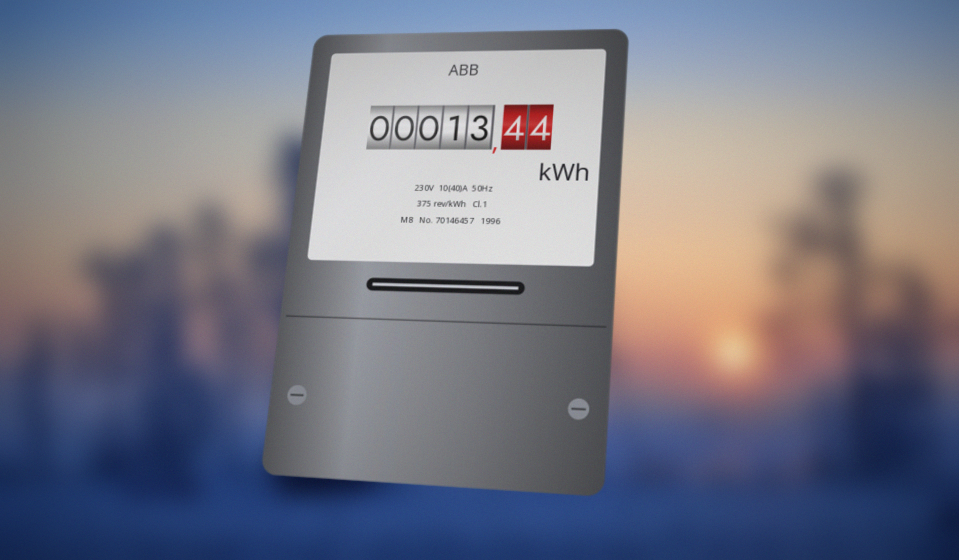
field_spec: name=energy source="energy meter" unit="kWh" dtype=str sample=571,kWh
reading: 13.44,kWh
